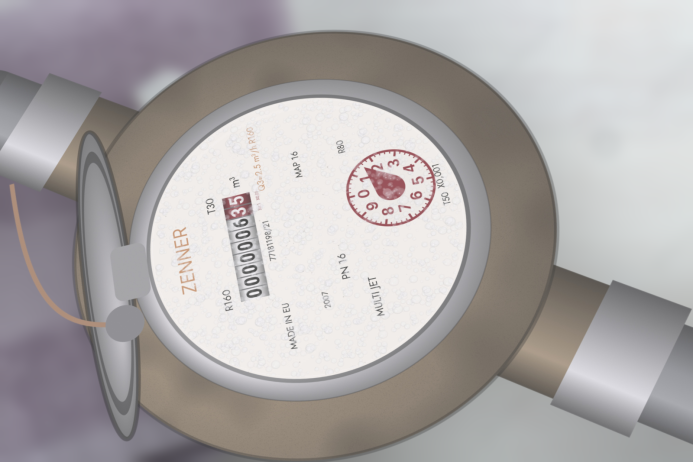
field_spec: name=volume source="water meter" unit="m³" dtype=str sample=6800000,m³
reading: 6.351,m³
